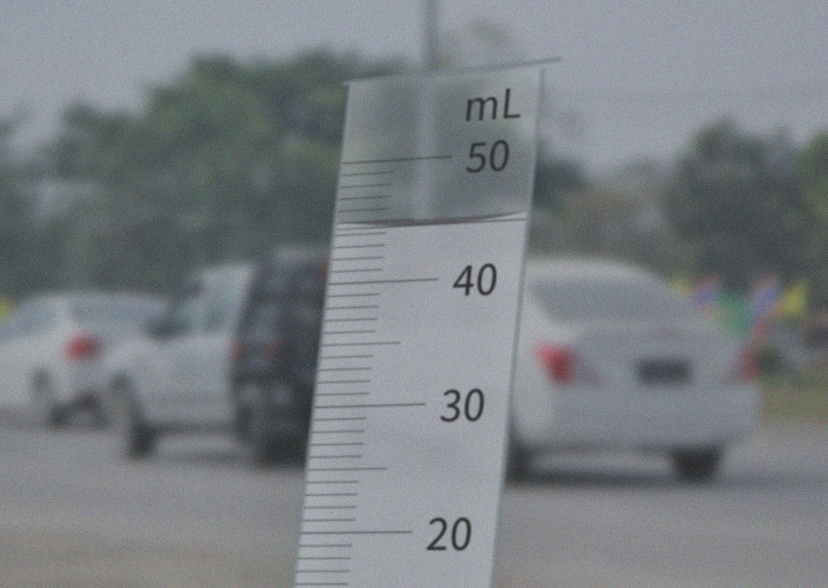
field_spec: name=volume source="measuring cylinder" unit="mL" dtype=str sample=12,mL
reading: 44.5,mL
